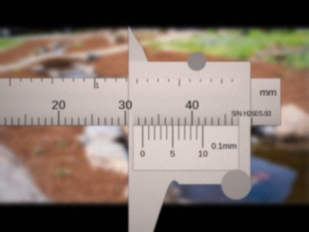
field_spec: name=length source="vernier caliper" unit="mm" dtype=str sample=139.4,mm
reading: 32.6,mm
